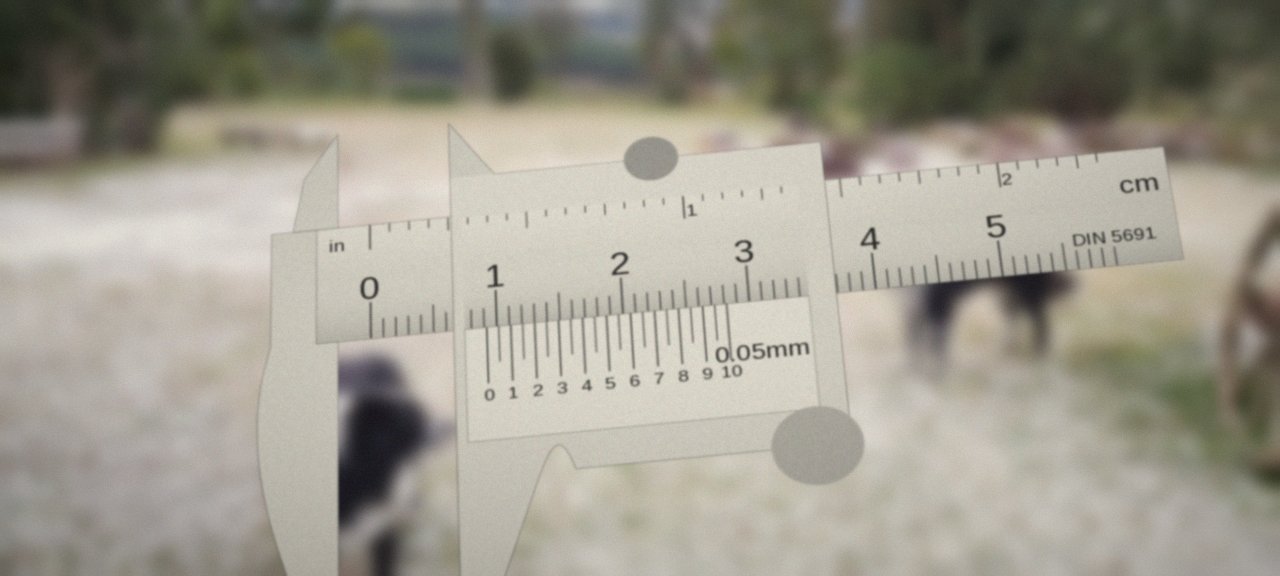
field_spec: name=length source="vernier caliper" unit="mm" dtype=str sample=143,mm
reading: 9.2,mm
